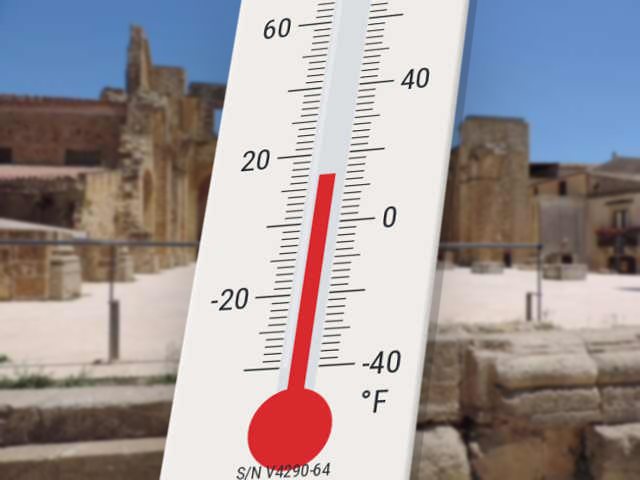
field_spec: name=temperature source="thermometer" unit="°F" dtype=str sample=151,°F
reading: 14,°F
